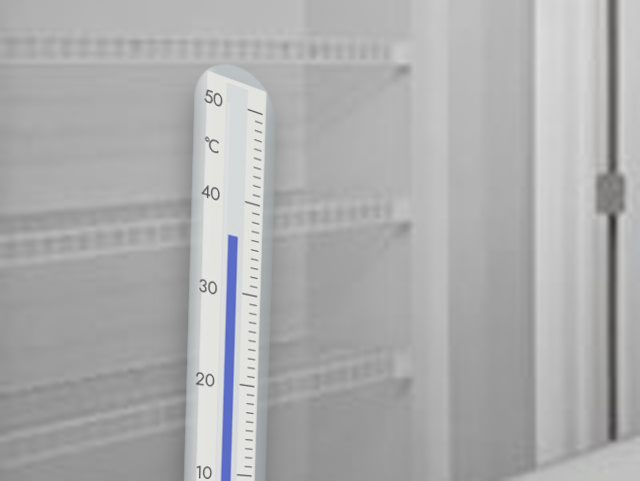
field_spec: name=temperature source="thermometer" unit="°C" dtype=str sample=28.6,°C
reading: 36,°C
